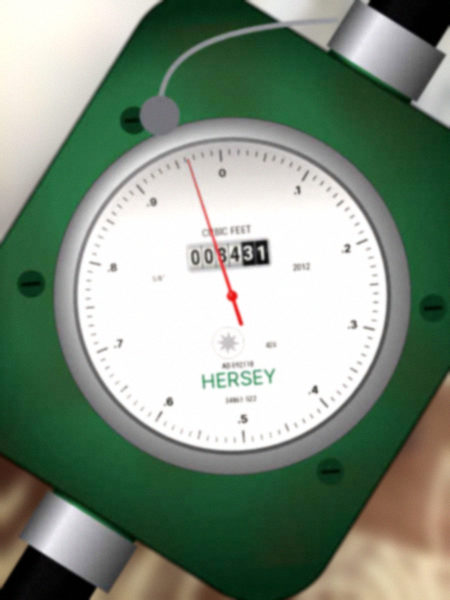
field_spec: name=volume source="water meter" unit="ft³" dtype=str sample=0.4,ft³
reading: 8430.96,ft³
